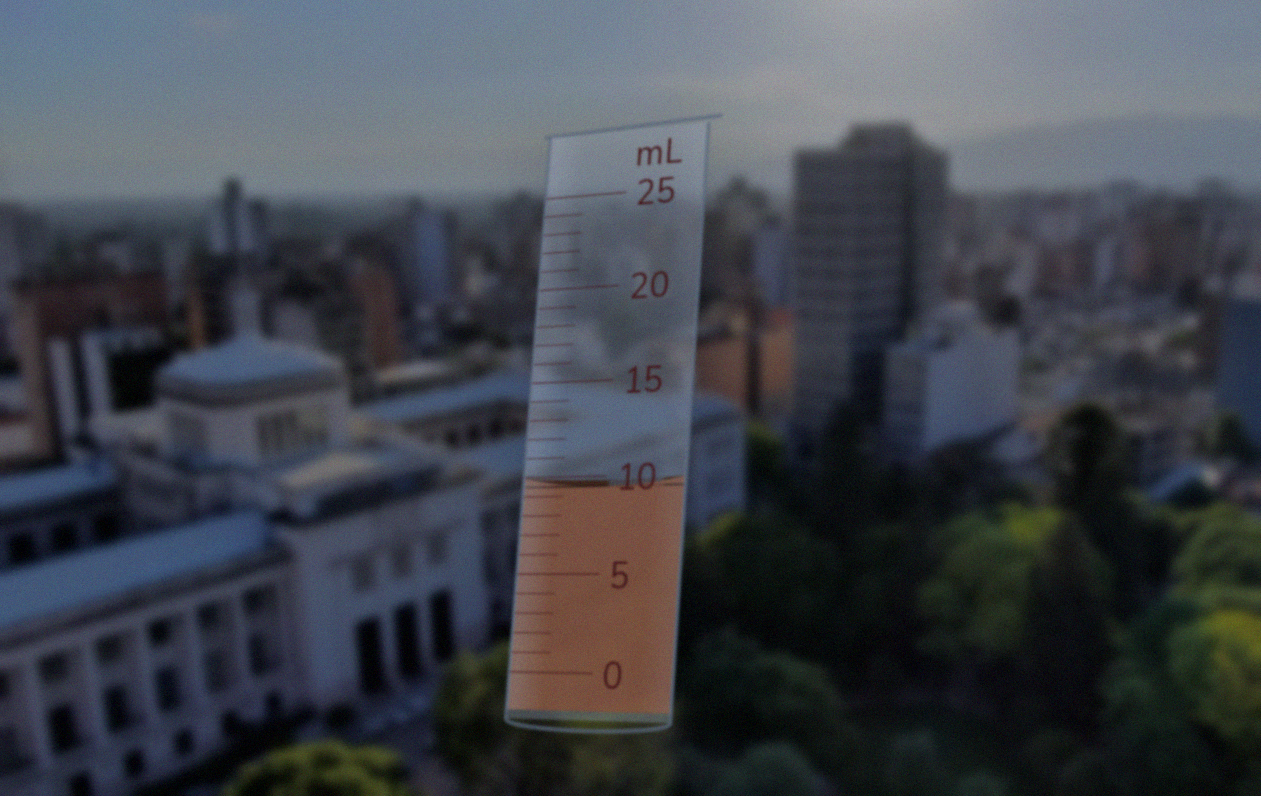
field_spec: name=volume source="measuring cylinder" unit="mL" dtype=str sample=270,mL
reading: 9.5,mL
